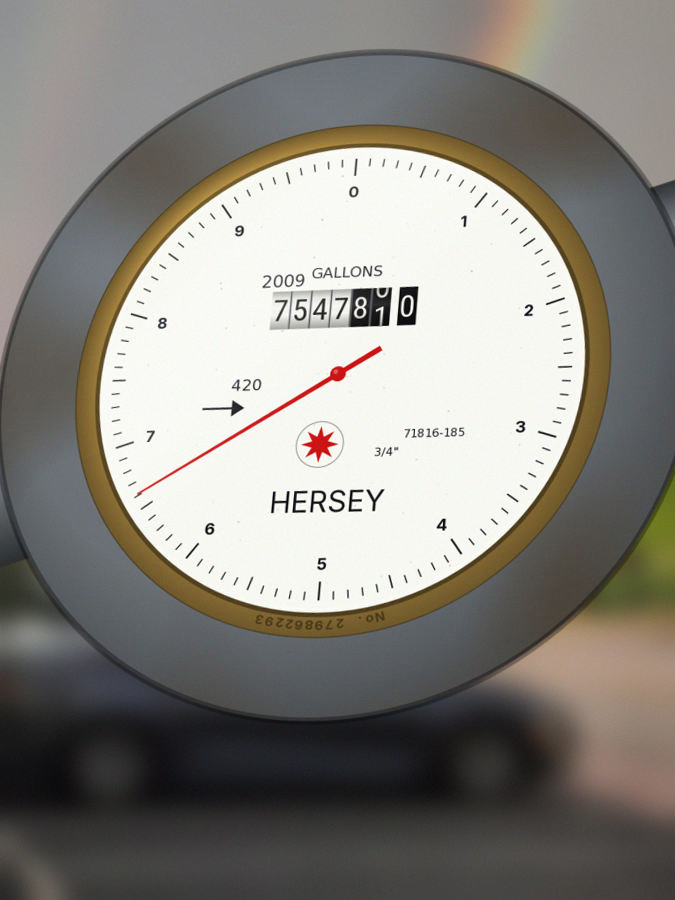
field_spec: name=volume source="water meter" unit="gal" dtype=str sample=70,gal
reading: 7547806.6,gal
